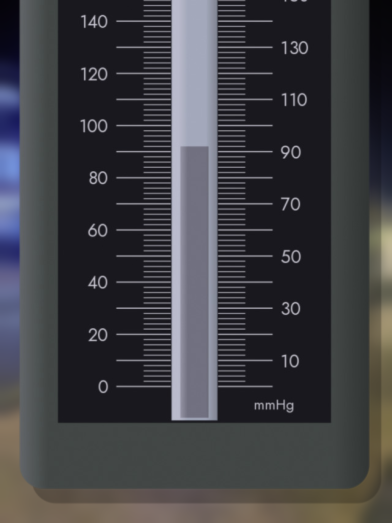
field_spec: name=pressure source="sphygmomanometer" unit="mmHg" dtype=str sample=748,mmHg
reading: 92,mmHg
